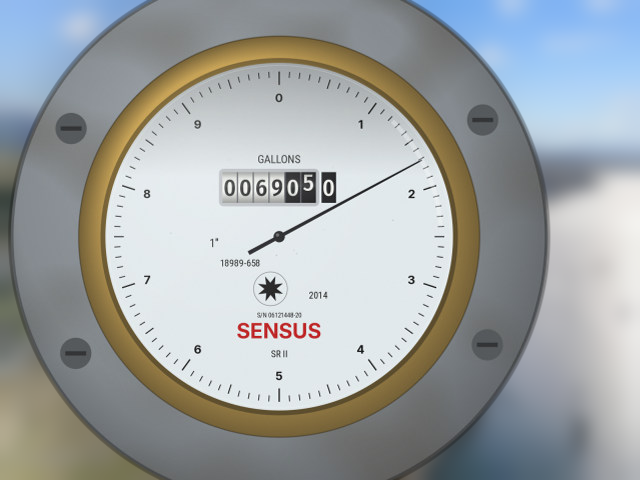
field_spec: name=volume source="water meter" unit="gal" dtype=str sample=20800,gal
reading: 69051.7,gal
